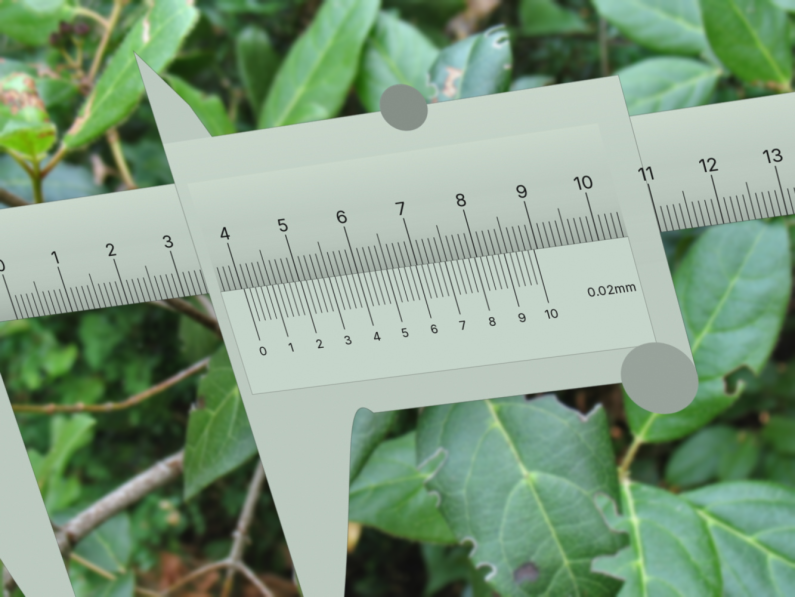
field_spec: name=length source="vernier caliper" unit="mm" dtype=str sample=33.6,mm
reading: 40.4,mm
